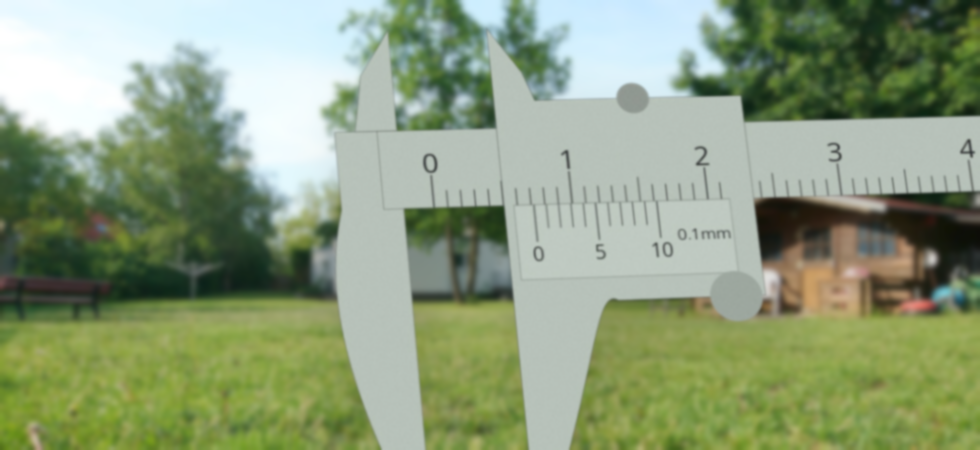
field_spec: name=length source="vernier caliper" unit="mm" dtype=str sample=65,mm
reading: 7.2,mm
